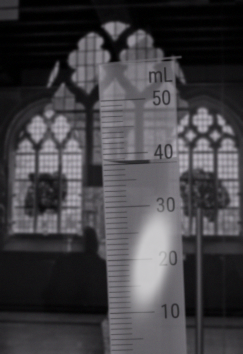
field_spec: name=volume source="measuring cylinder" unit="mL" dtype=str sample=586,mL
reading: 38,mL
